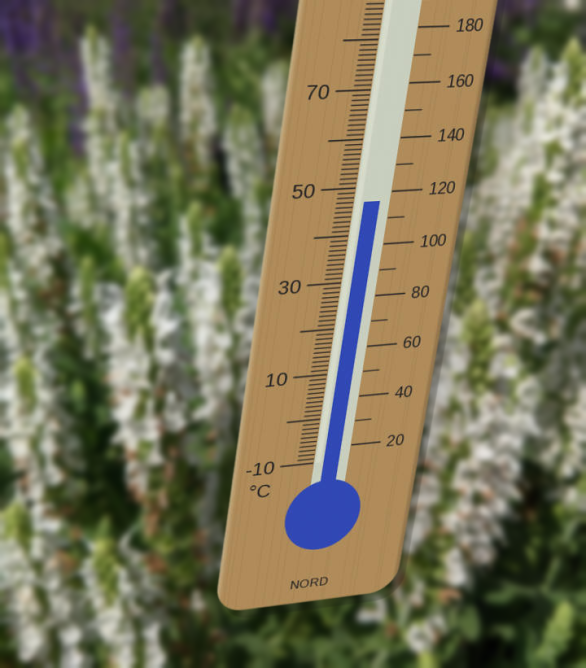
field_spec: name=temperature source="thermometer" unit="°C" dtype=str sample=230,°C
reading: 47,°C
